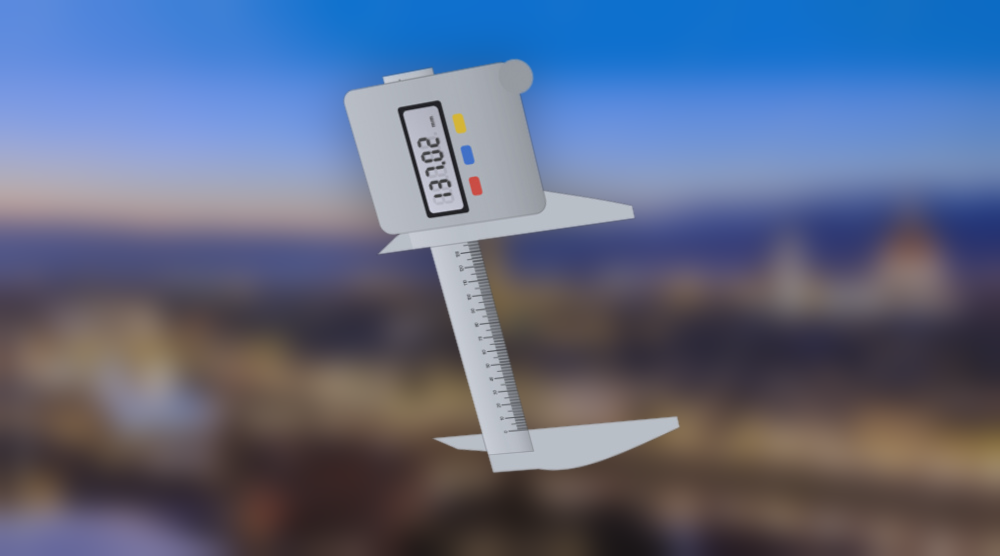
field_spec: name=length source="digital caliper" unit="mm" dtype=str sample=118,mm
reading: 137.02,mm
